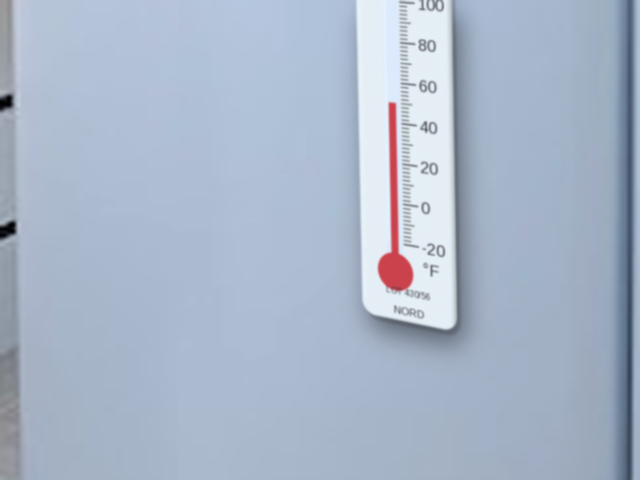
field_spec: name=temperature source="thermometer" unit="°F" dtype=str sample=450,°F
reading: 50,°F
